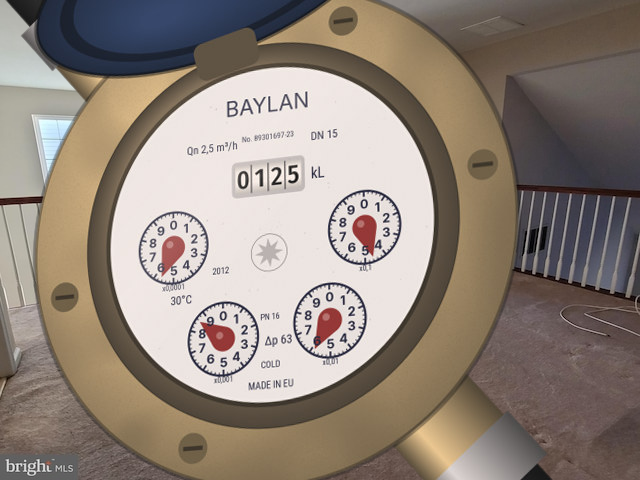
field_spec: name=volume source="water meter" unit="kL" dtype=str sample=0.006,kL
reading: 125.4585,kL
